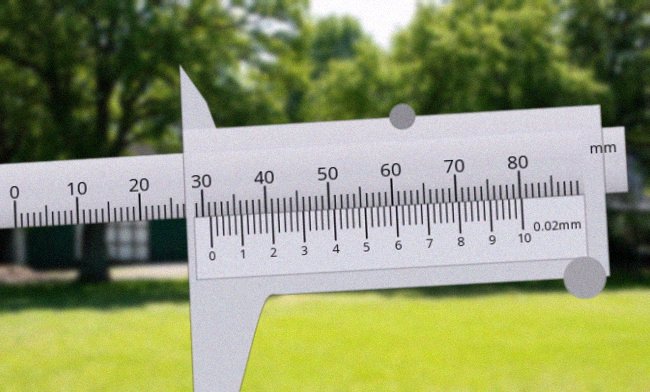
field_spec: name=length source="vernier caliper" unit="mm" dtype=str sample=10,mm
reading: 31.2,mm
